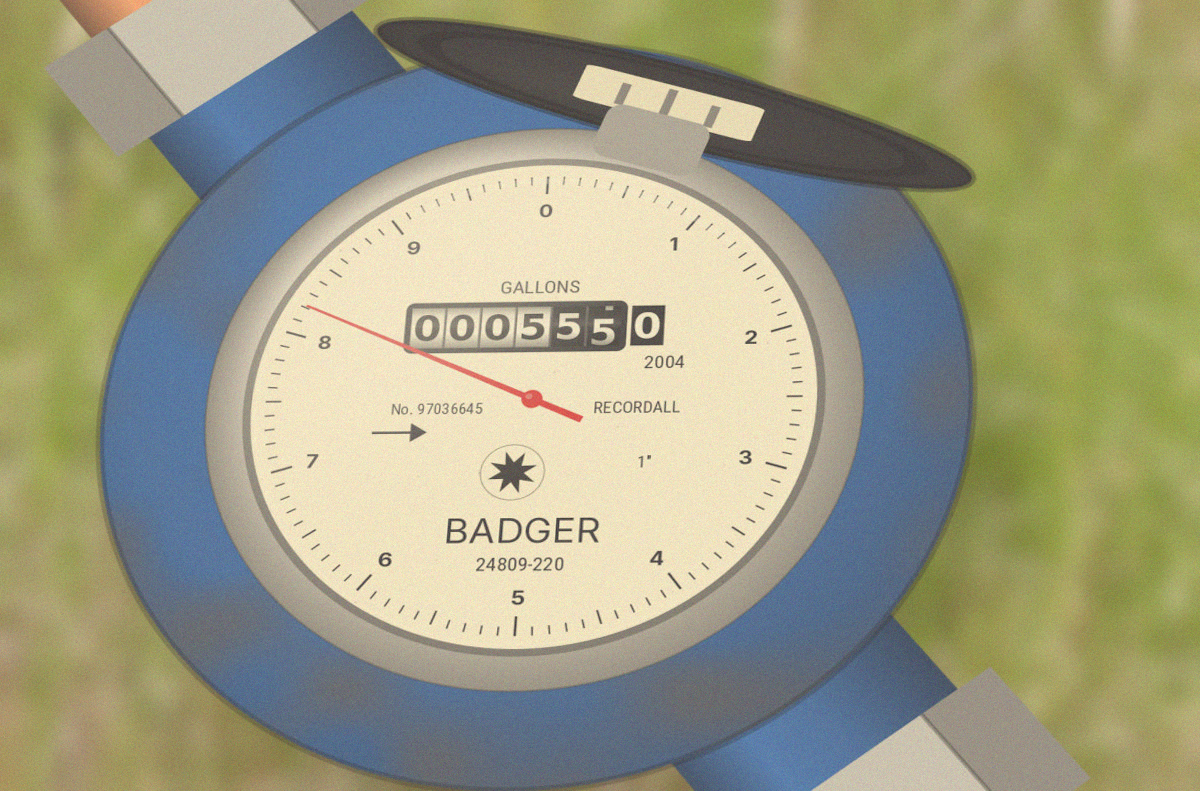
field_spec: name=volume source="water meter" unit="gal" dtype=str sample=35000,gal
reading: 5548.2,gal
